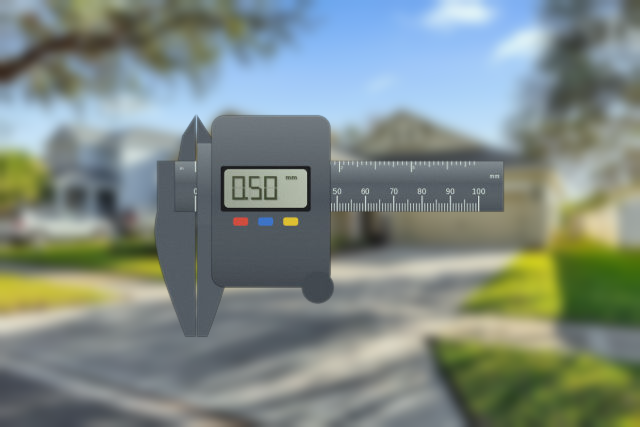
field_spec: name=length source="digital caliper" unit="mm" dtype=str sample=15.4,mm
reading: 0.50,mm
